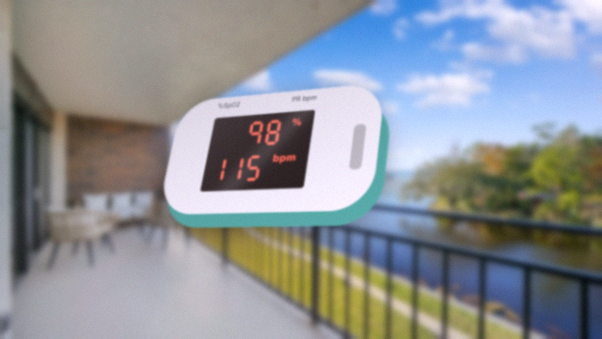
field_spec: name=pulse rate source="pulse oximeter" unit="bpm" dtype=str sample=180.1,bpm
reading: 115,bpm
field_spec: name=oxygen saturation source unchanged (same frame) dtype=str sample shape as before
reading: 98,%
